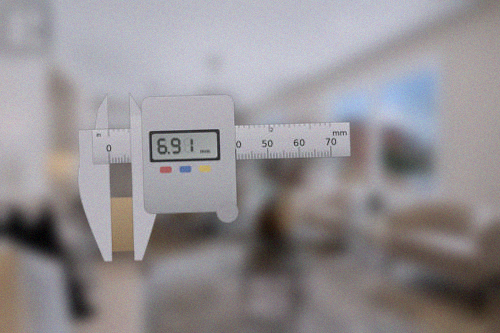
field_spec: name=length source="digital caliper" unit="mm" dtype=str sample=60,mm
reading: 6.91,mm
